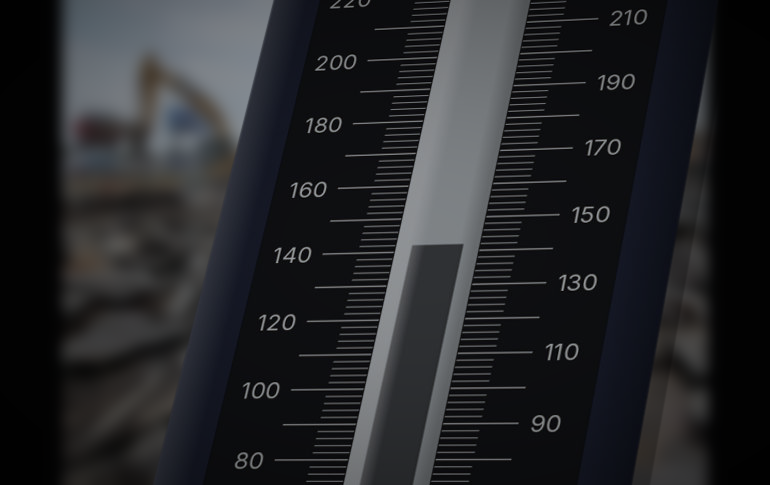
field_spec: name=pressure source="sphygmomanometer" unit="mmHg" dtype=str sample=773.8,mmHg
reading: 142,mmHg
